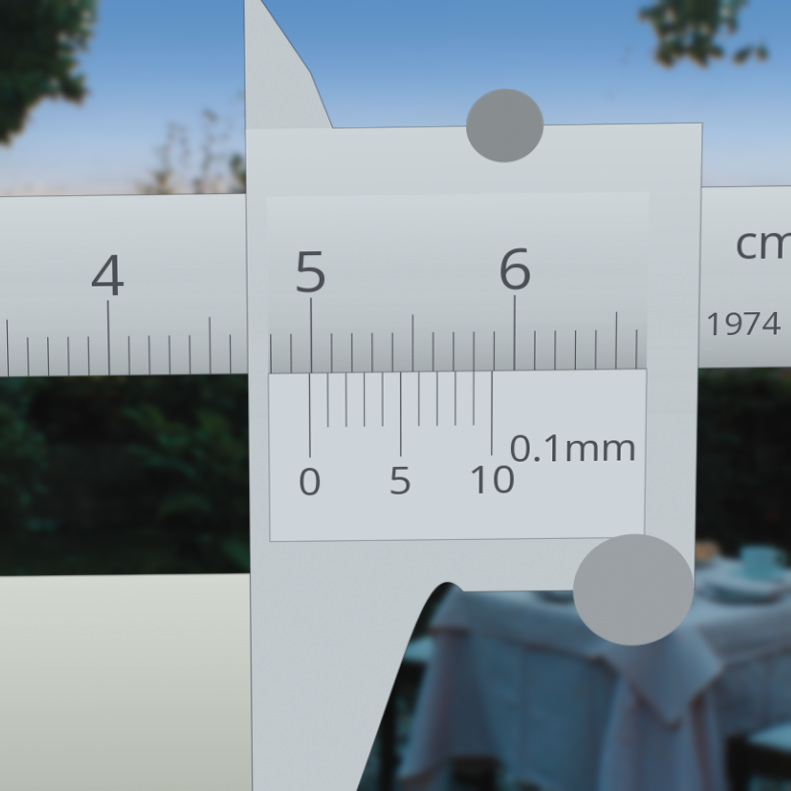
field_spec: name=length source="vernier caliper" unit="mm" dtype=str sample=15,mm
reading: 49.9,mm
